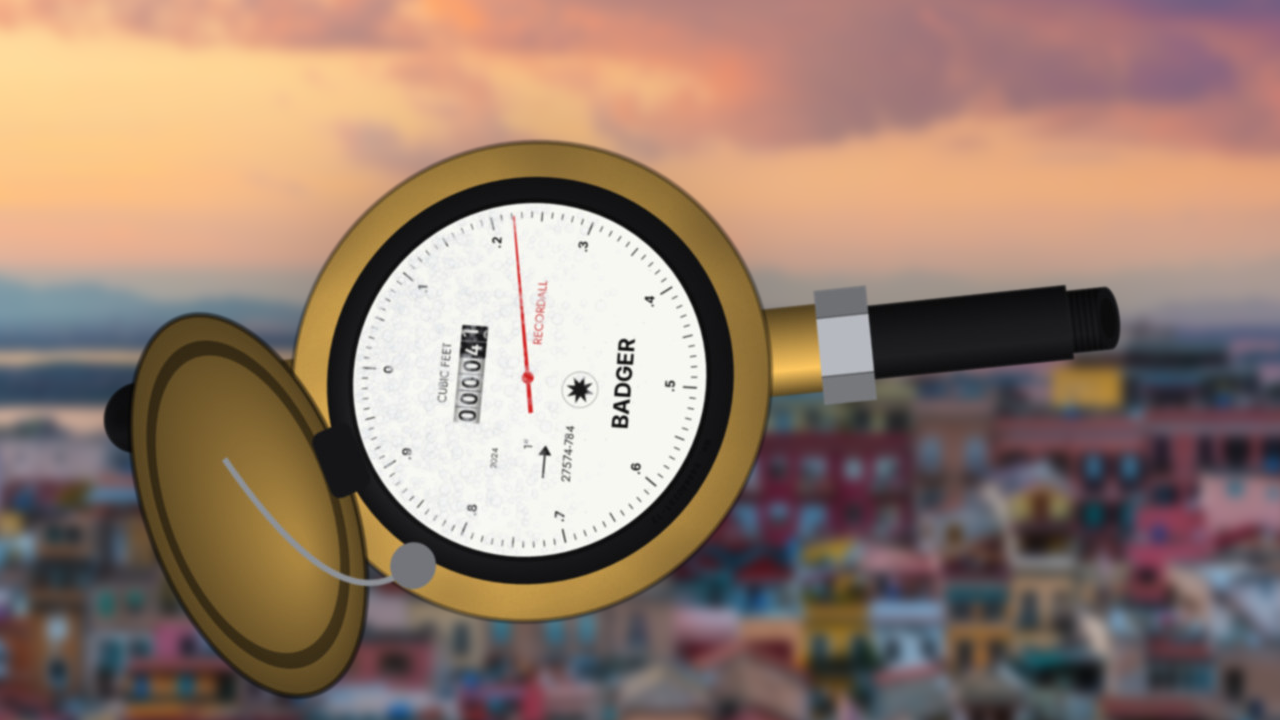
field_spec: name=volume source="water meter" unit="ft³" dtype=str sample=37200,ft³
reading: 41.22,ft³
